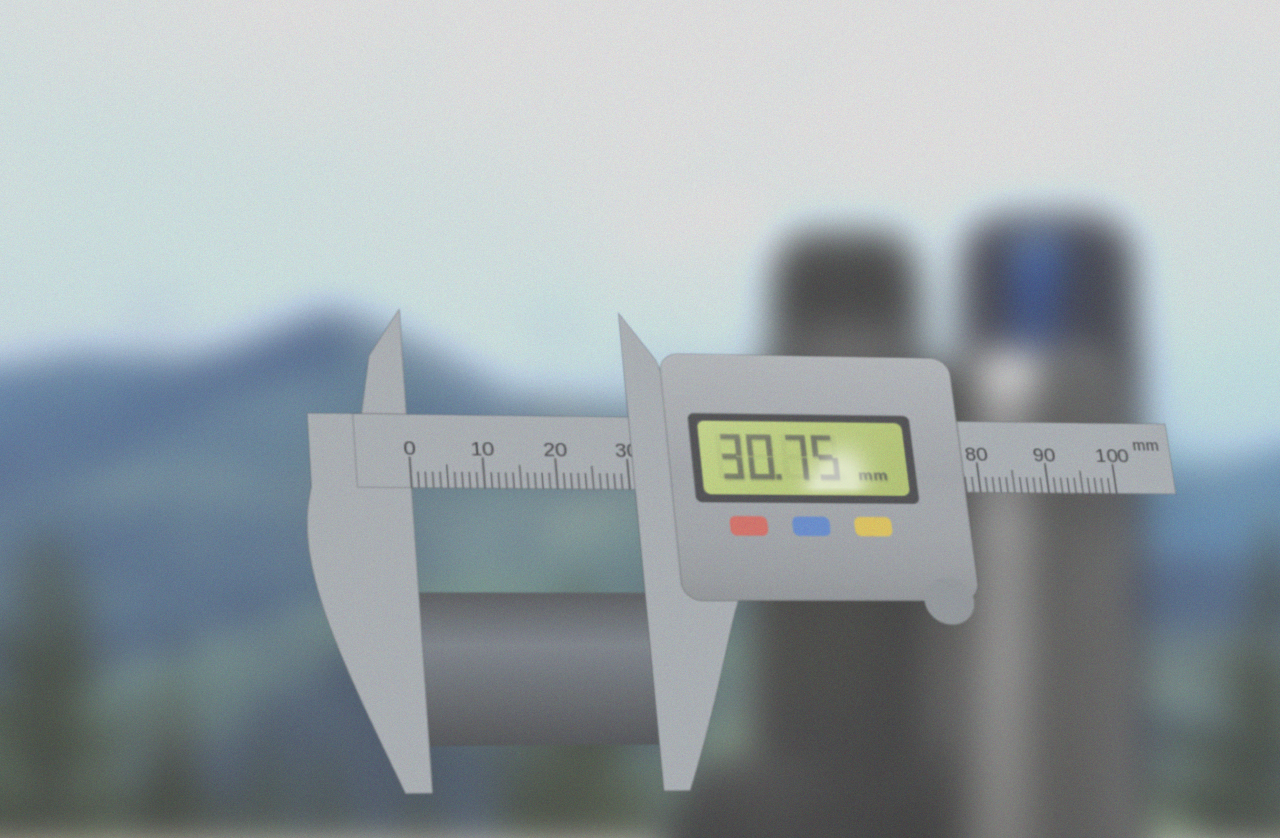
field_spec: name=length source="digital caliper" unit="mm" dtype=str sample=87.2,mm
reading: 30.75,mm
